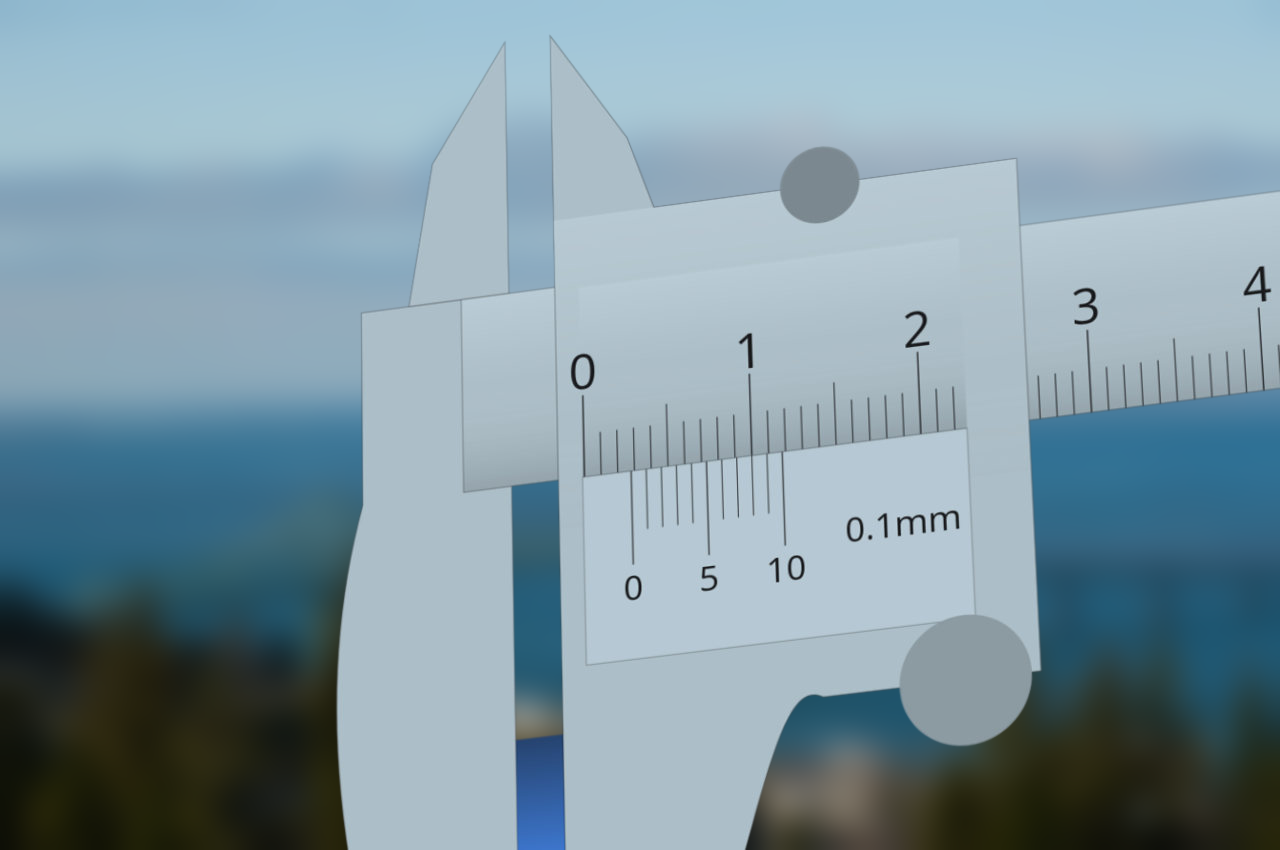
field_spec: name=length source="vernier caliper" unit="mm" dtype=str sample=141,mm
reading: 2.8,mm
